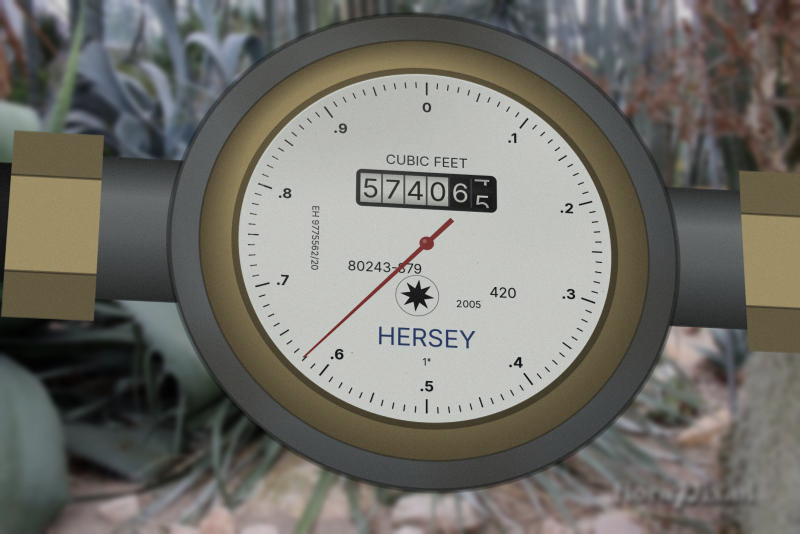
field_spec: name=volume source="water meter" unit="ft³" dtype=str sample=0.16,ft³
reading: 574064.62,ft³
